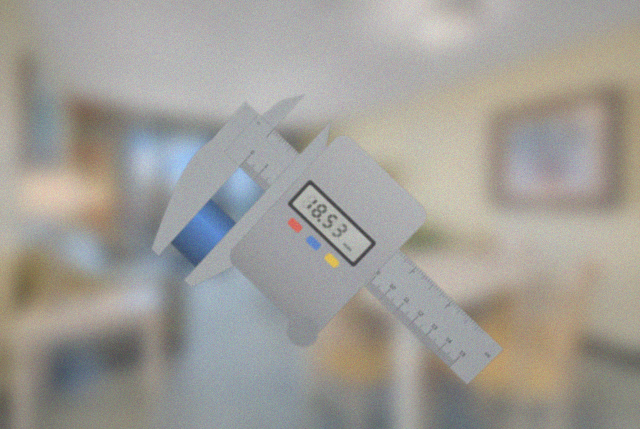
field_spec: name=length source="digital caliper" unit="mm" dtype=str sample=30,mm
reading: 18.53,mm
